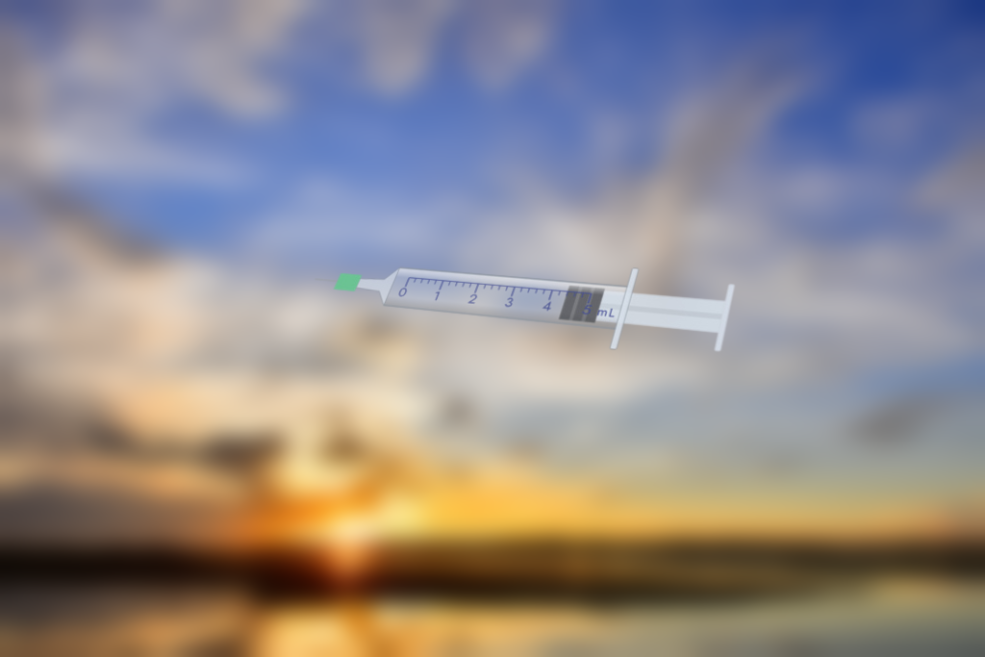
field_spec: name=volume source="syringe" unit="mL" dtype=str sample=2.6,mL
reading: 4.4,mL
